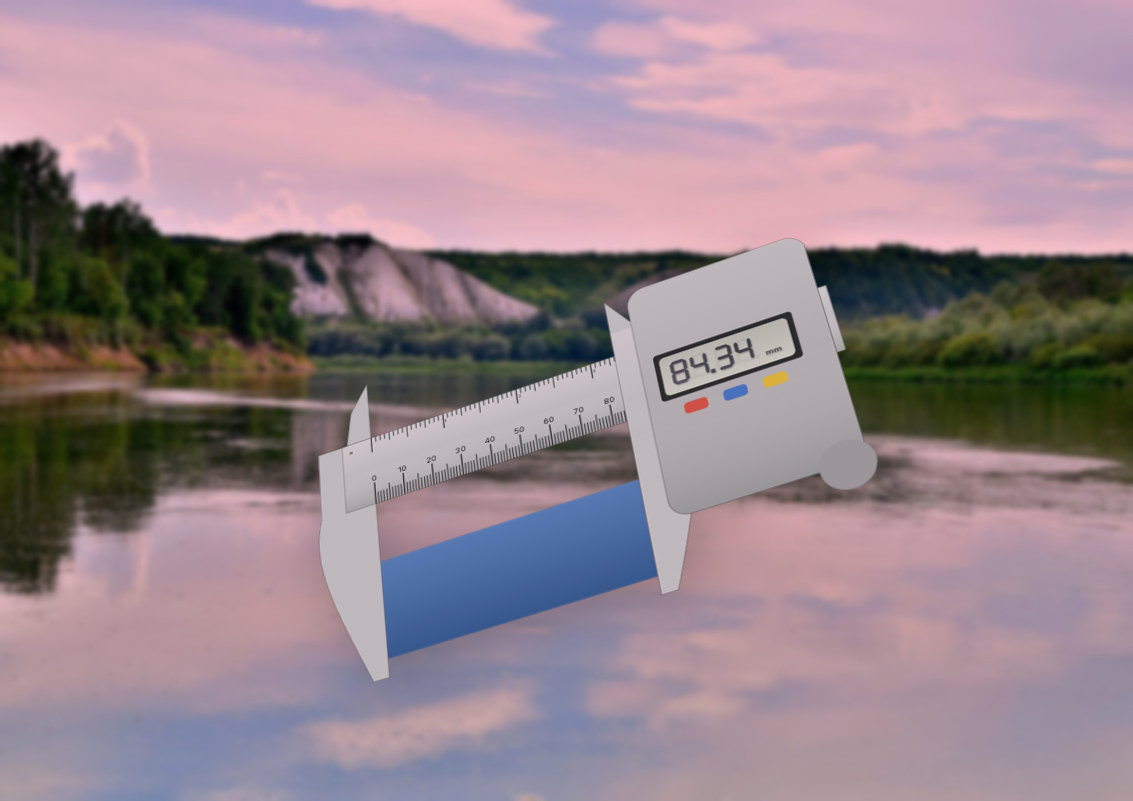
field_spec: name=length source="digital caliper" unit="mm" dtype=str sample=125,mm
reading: 84.34,mm
